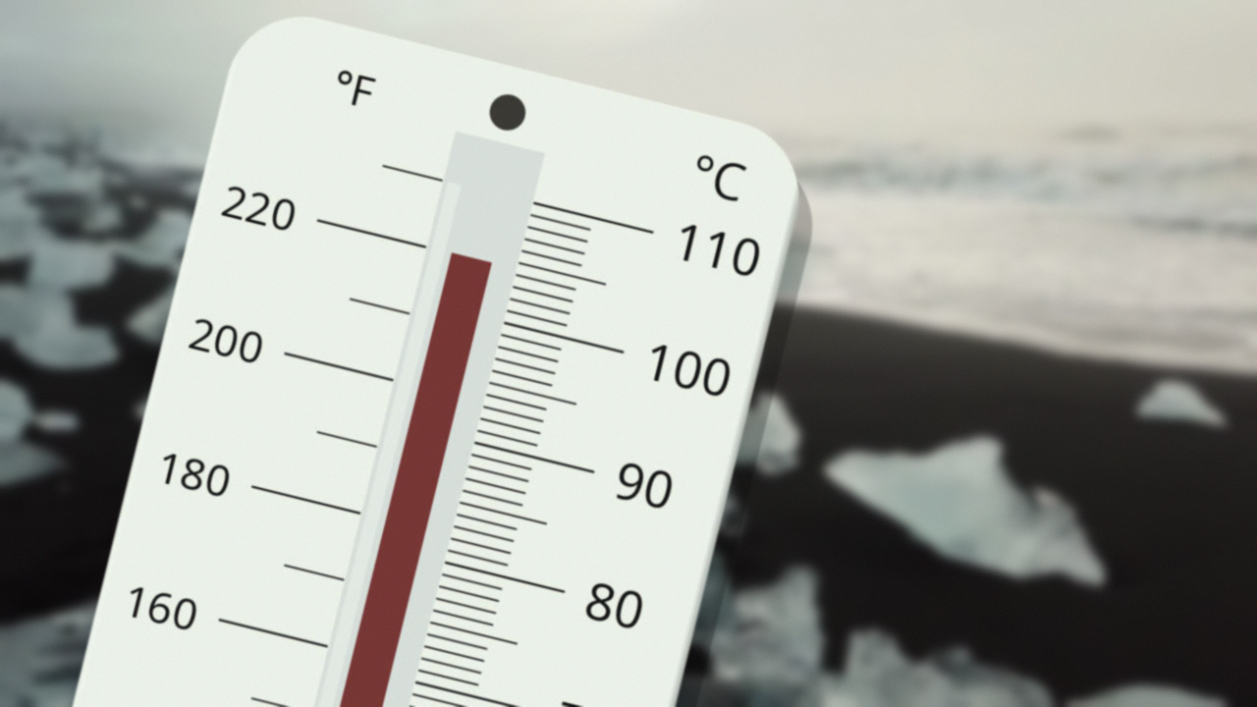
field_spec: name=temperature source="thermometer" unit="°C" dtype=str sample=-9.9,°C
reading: 104.5,°C
